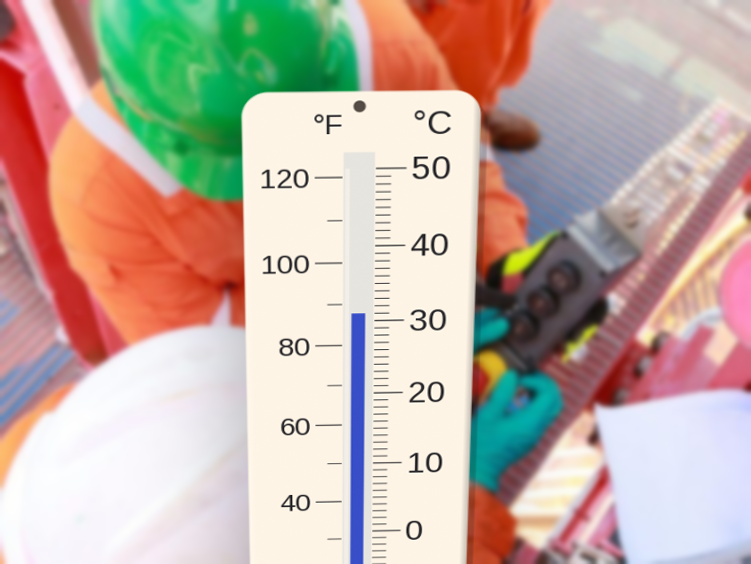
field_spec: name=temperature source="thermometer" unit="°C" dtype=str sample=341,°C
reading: 31,°C
